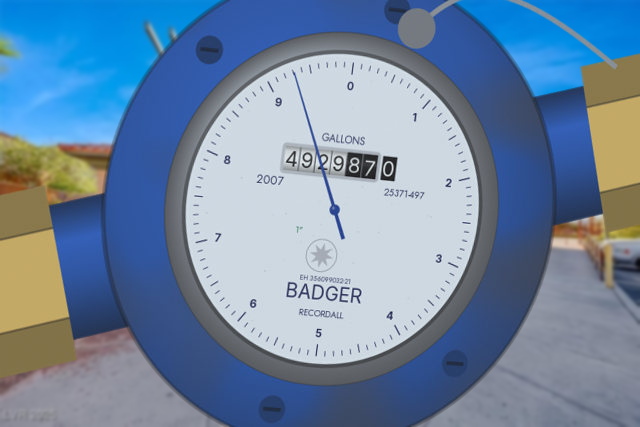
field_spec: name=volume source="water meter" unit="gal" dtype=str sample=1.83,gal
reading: 4929869.3,gal
